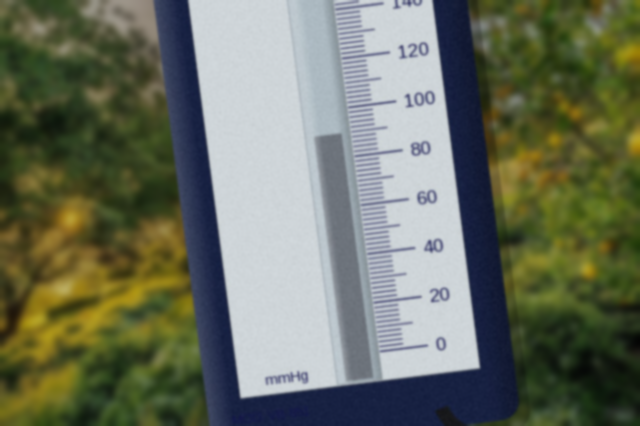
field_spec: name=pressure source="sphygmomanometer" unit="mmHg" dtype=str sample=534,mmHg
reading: 90,mmHg
